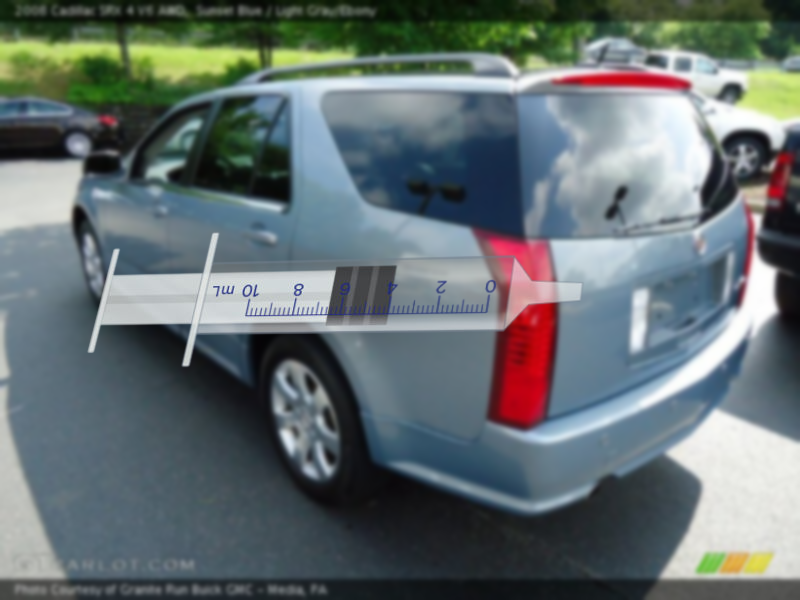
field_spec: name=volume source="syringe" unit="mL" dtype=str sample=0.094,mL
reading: 4,mL
